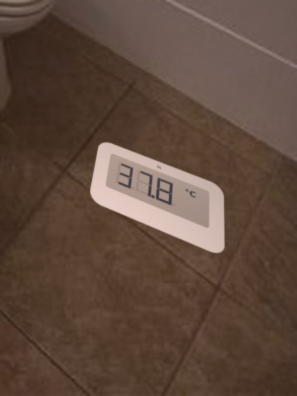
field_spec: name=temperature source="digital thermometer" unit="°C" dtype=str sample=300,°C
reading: 37.8,°C
